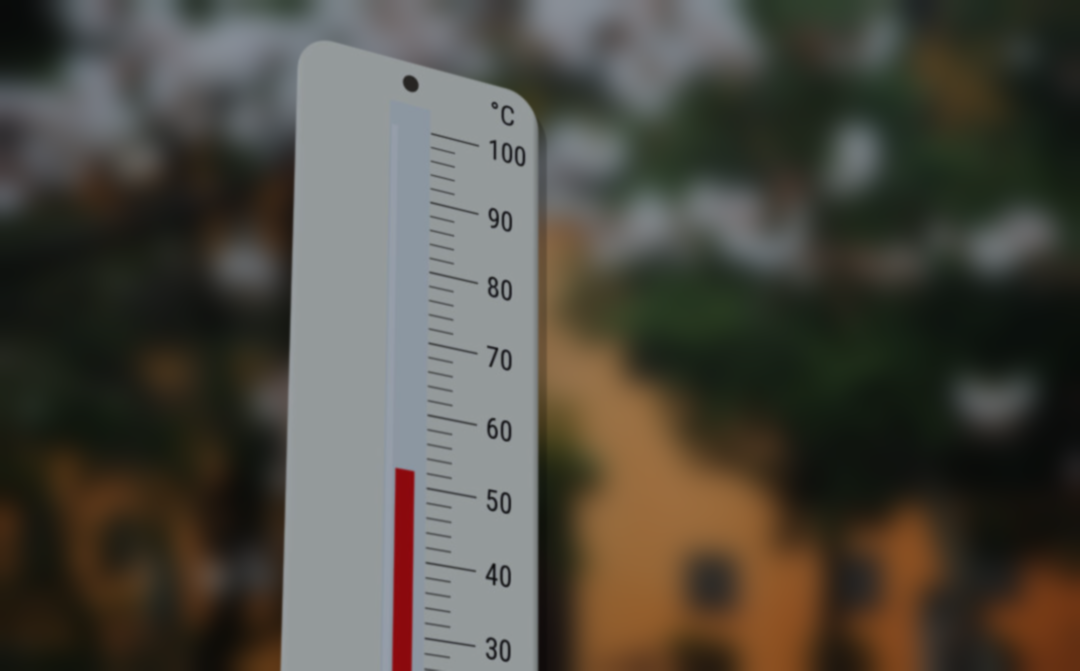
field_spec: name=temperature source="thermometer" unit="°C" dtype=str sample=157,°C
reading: 52,°C
